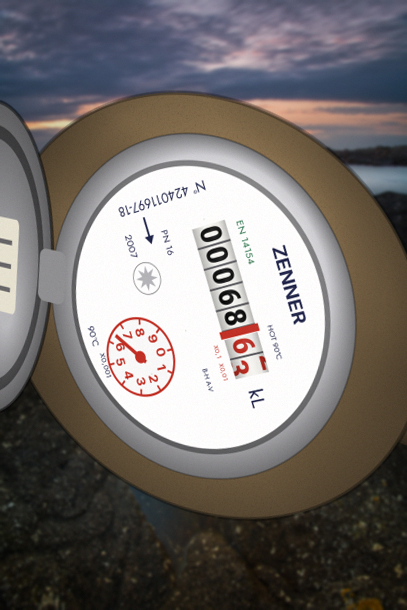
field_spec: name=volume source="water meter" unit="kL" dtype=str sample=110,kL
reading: 68.626,kL
